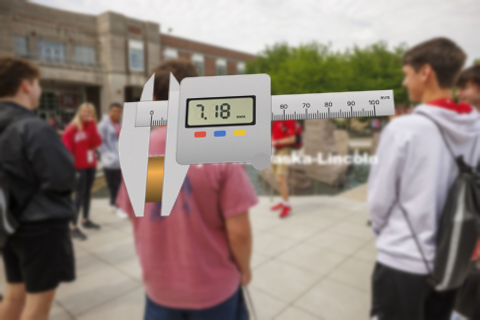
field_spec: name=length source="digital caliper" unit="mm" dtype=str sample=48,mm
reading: 7.18,mm
